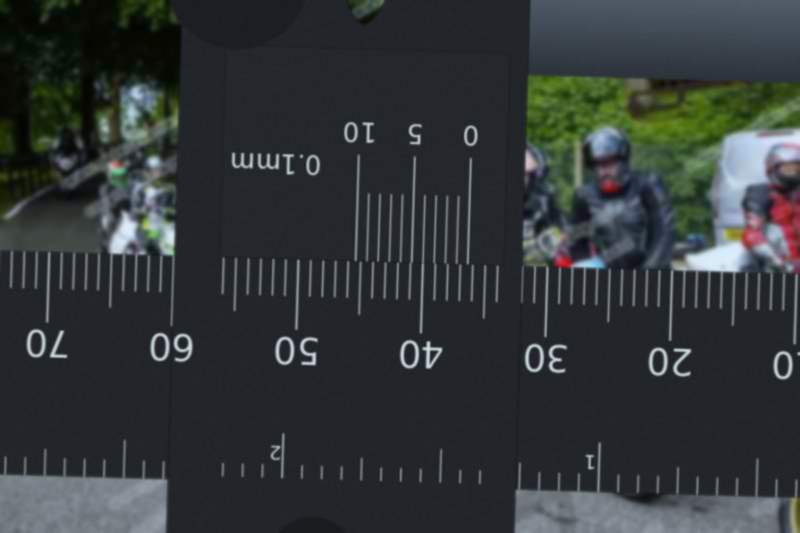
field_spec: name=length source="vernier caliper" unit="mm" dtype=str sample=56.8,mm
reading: 36.4,mm
